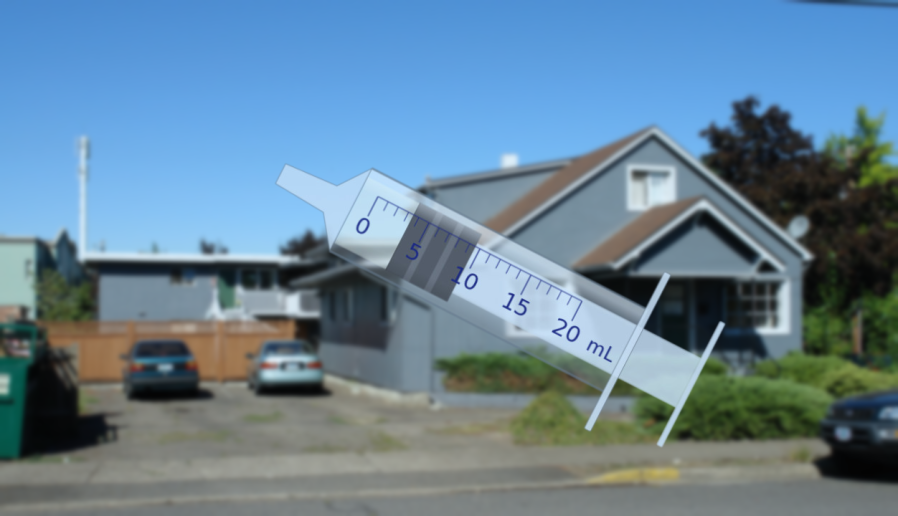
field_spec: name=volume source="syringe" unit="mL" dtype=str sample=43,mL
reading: 3.5,mL
